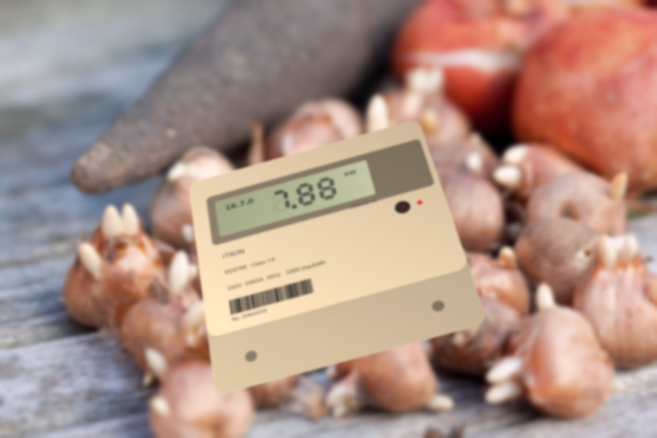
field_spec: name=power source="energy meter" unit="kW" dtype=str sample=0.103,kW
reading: 7.88,kW
